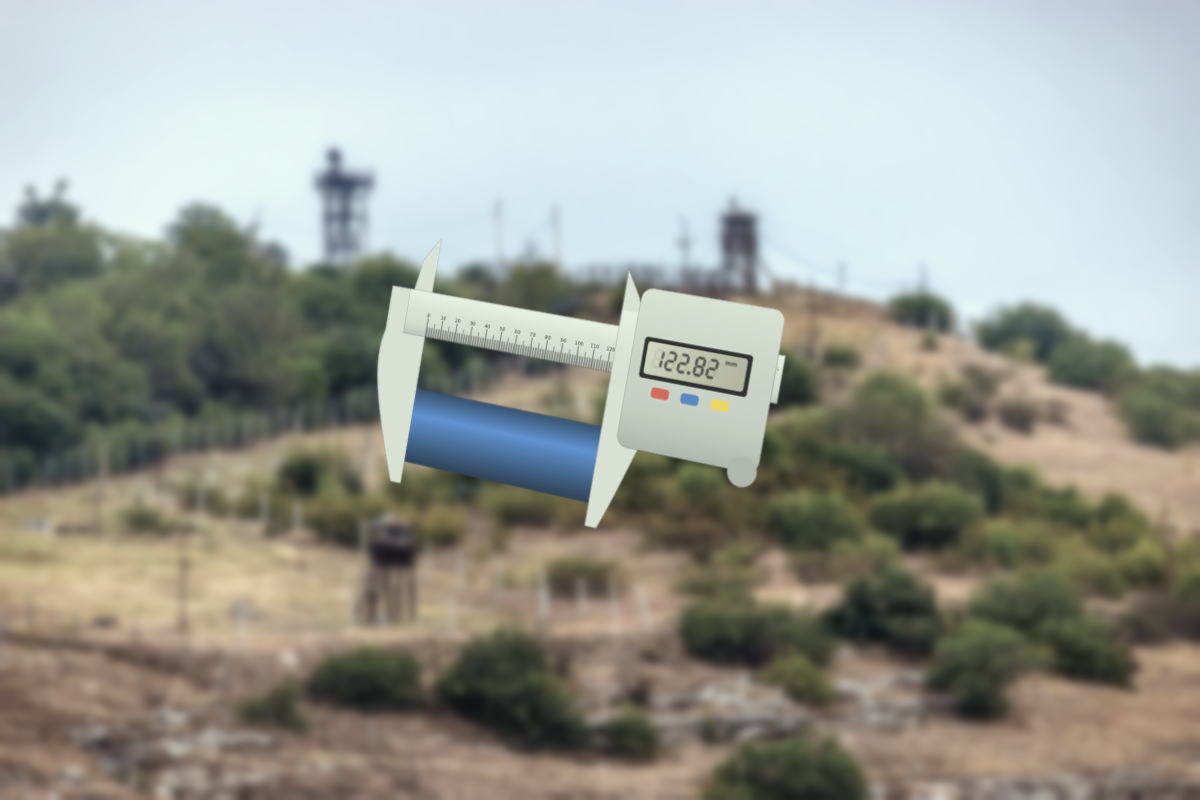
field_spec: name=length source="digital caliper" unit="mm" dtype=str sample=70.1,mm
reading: 122.82,mm
